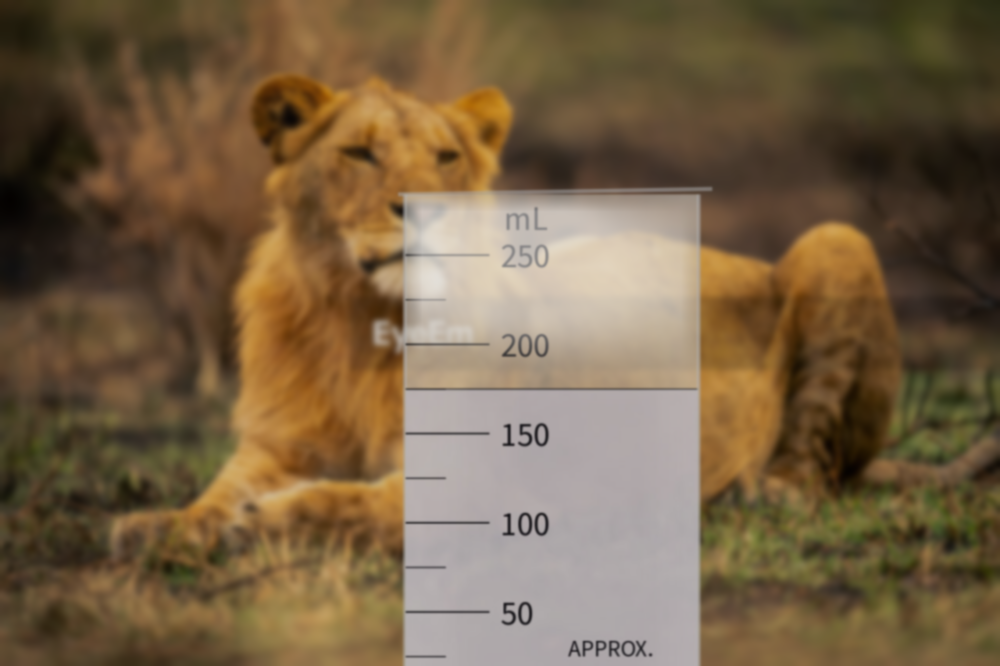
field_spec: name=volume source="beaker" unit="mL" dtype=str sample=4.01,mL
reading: 175,mL
